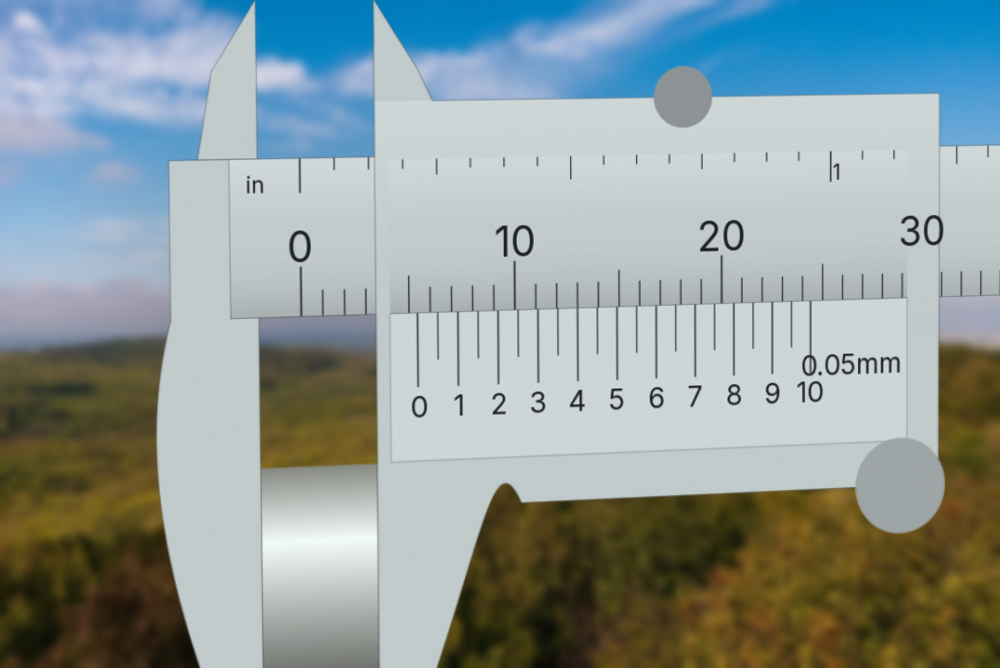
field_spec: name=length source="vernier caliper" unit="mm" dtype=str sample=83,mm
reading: 5.4,mm
